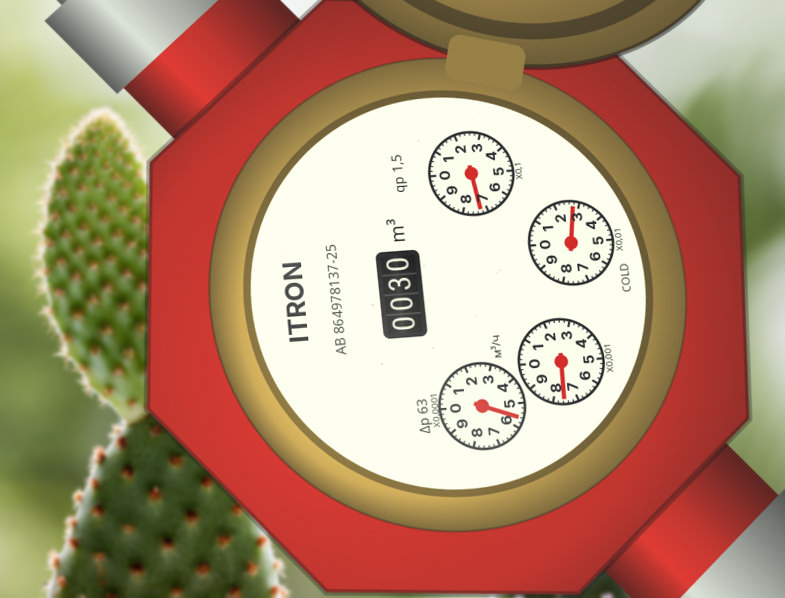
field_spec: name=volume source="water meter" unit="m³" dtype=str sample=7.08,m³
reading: 30.7275,m³
